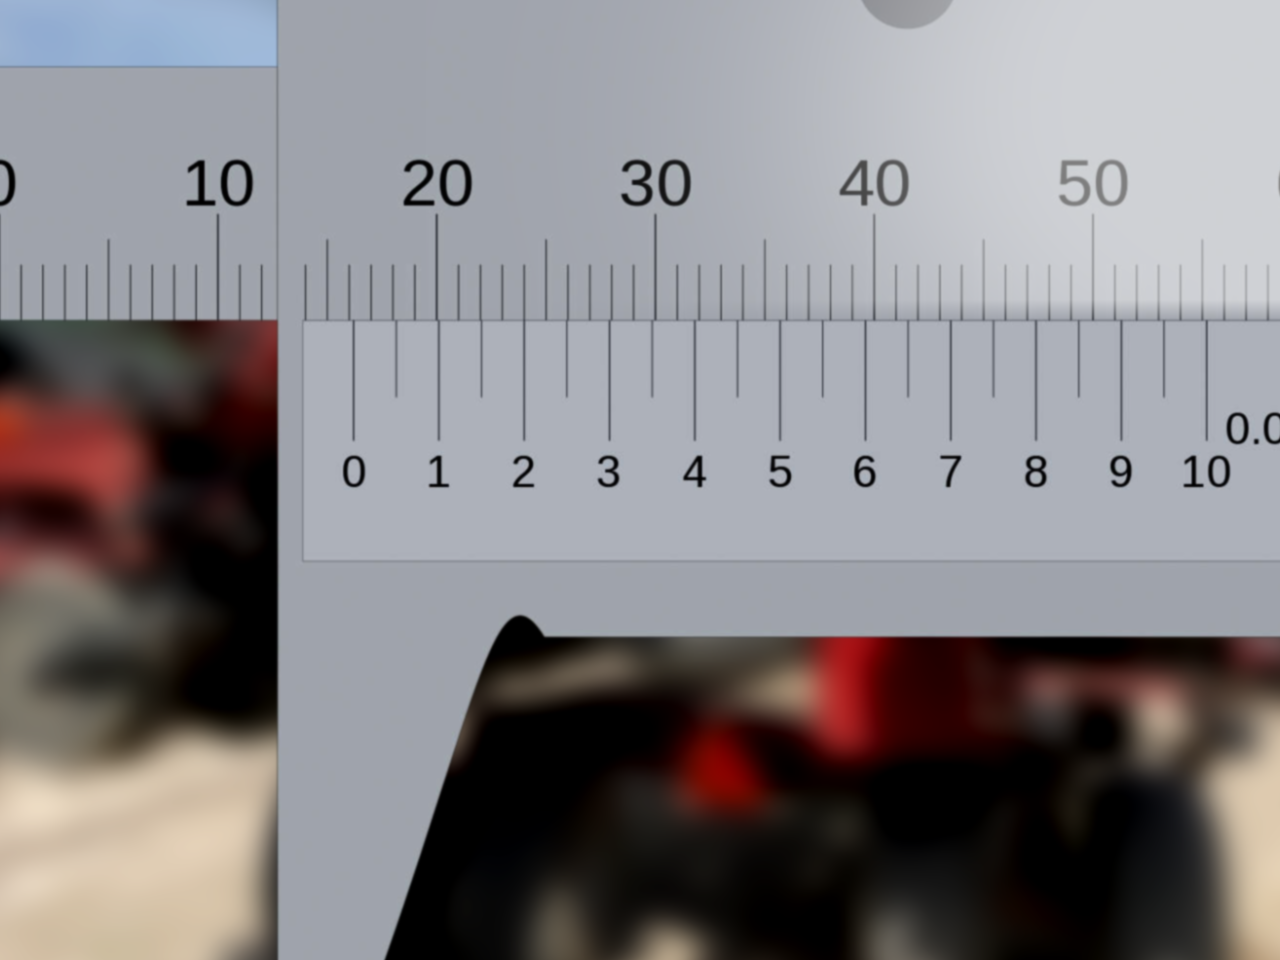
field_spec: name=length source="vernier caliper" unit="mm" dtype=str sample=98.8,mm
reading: 16.2,mm
